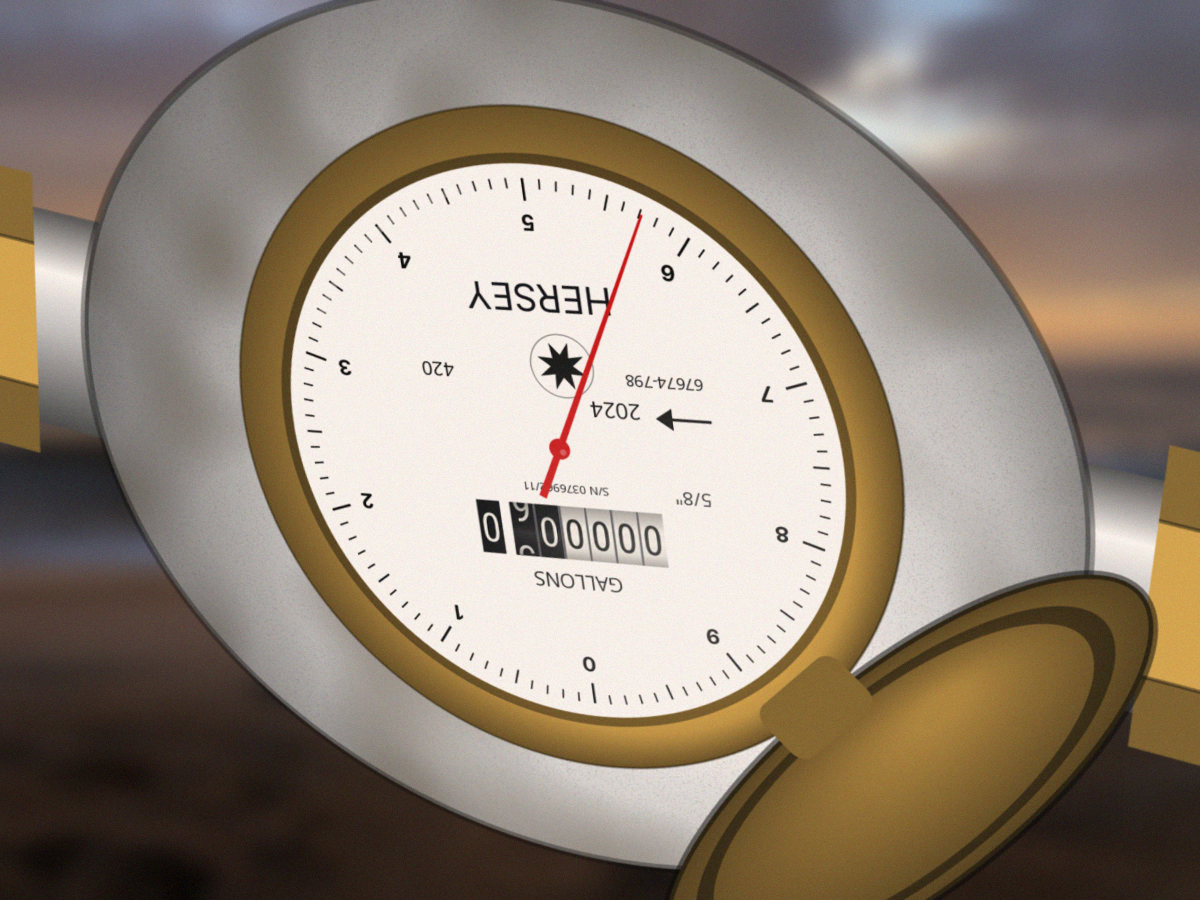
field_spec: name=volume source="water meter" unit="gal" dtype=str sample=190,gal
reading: 55.7,gal
